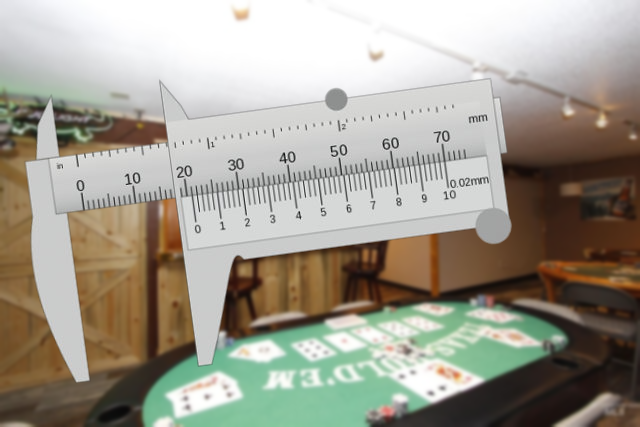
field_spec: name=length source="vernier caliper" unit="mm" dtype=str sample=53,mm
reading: 21.0,mm
